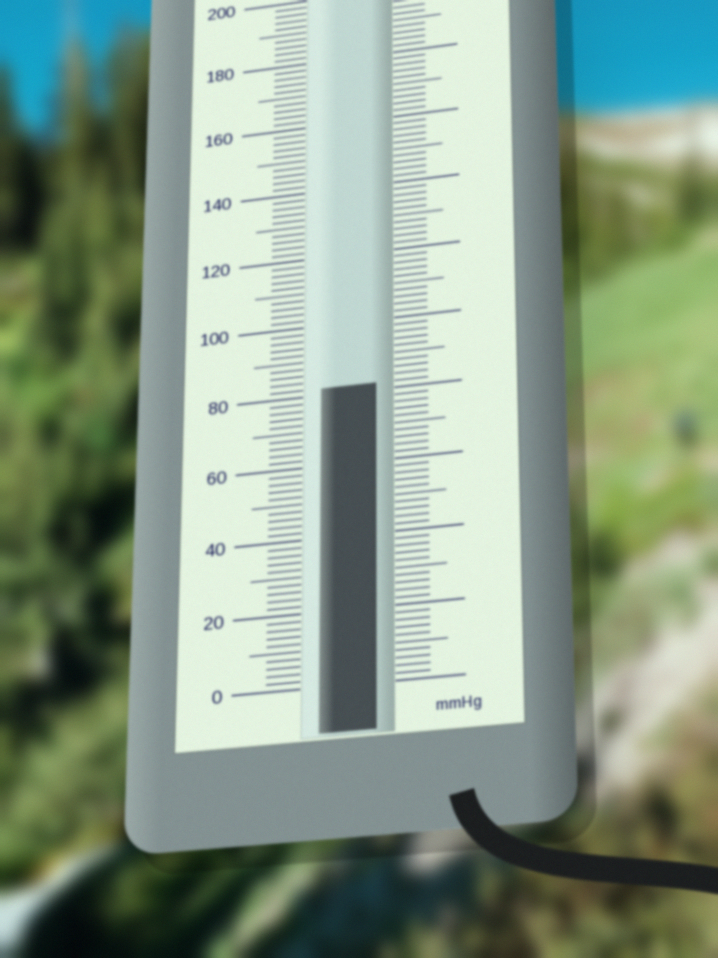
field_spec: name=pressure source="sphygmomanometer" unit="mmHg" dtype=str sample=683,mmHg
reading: 82,mmHg
